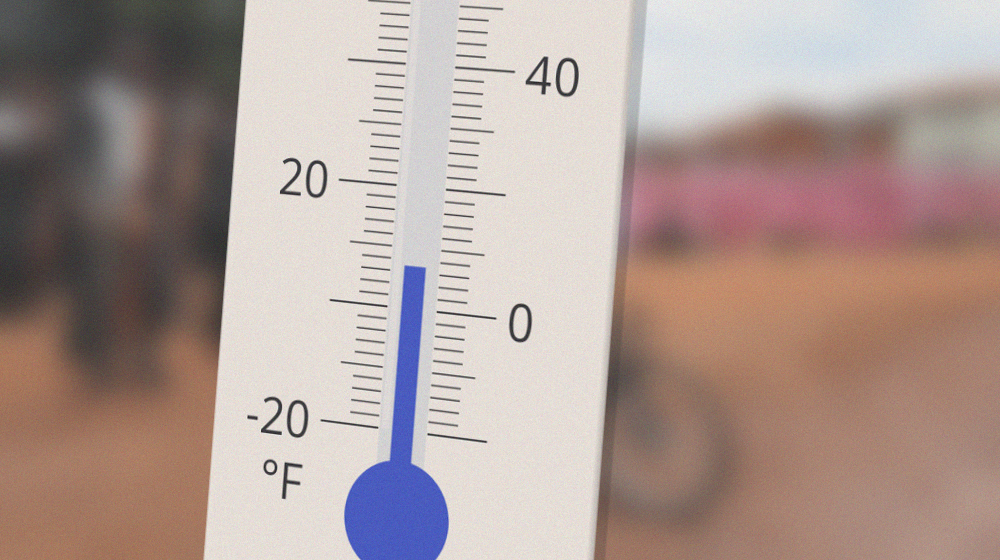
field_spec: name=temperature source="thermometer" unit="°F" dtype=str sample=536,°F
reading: 7,°F
